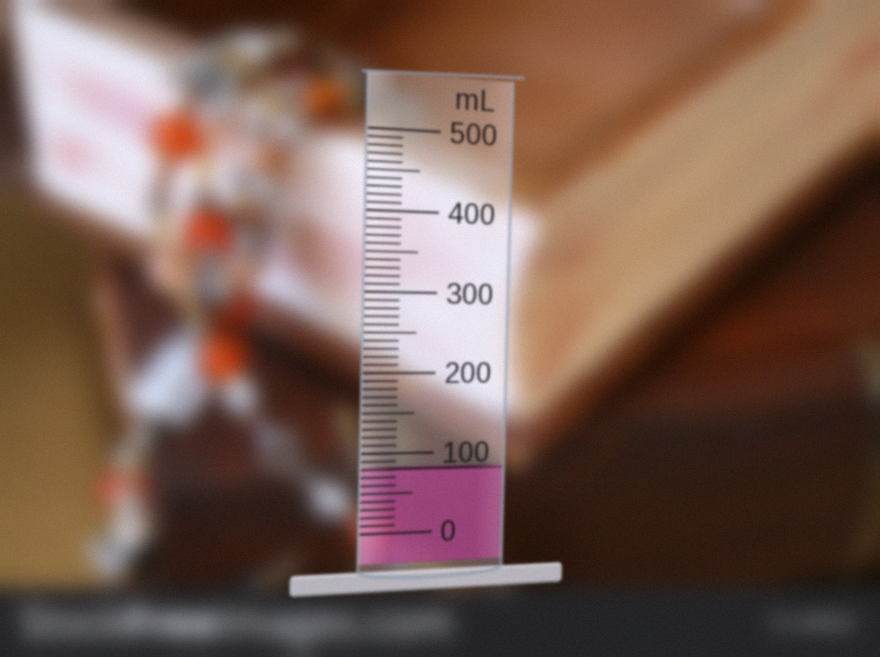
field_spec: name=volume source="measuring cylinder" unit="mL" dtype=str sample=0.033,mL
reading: 80,mL
